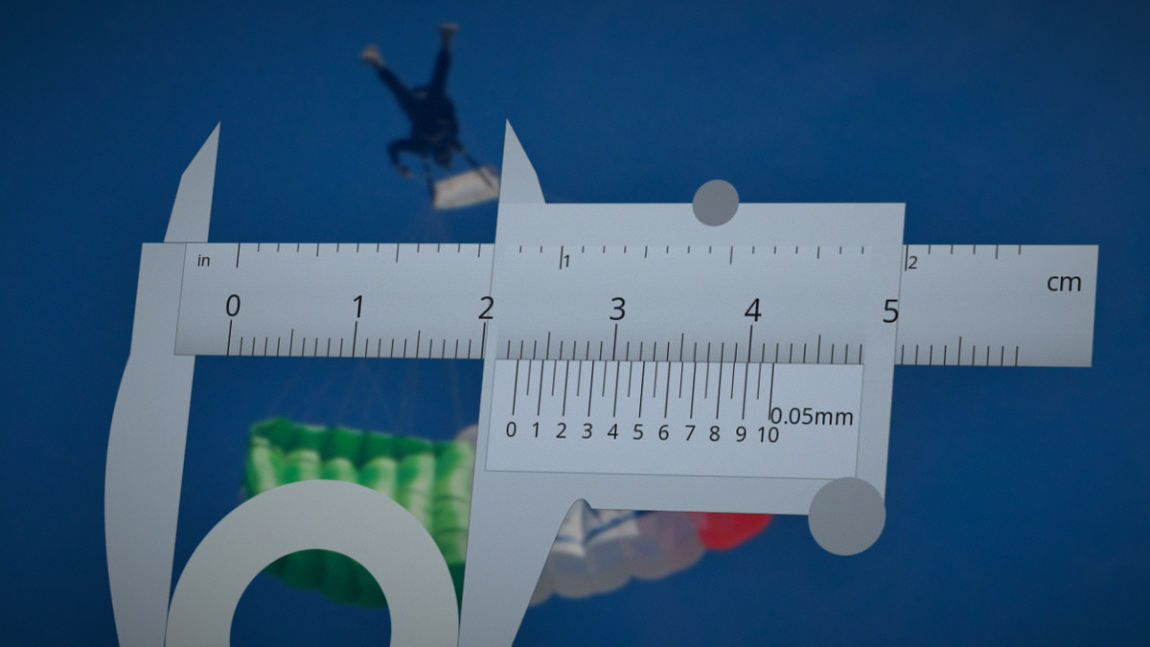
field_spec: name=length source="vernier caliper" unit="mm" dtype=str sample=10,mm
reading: 22.8,mm
